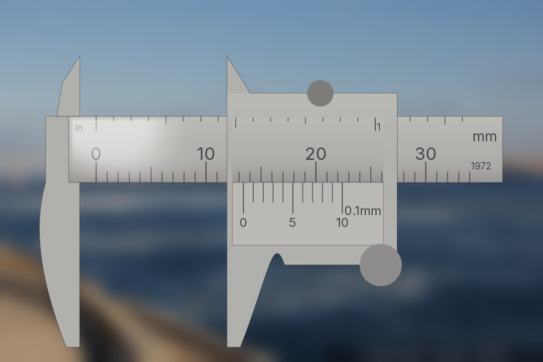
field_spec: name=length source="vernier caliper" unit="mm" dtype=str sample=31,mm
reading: 13.4,mm
